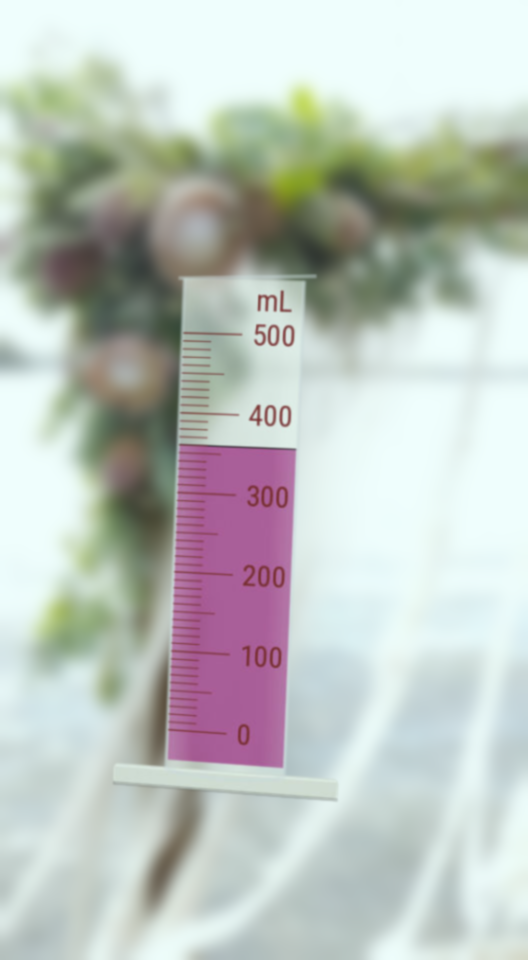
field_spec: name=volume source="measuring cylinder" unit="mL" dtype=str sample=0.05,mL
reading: 360,mL
